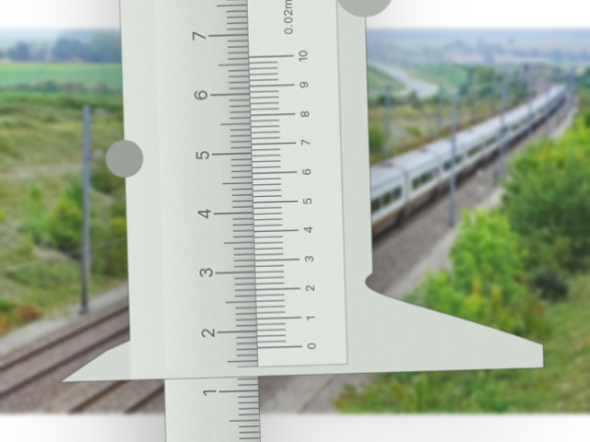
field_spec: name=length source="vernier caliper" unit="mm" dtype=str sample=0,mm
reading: 17.2,mm
